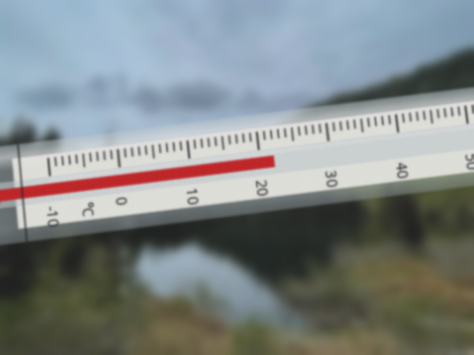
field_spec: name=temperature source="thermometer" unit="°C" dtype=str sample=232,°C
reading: 22,°C
